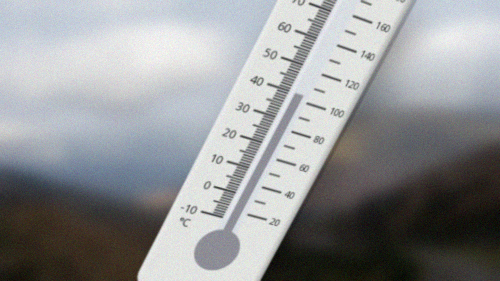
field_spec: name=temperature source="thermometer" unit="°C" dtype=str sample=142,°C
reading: 40,°C
